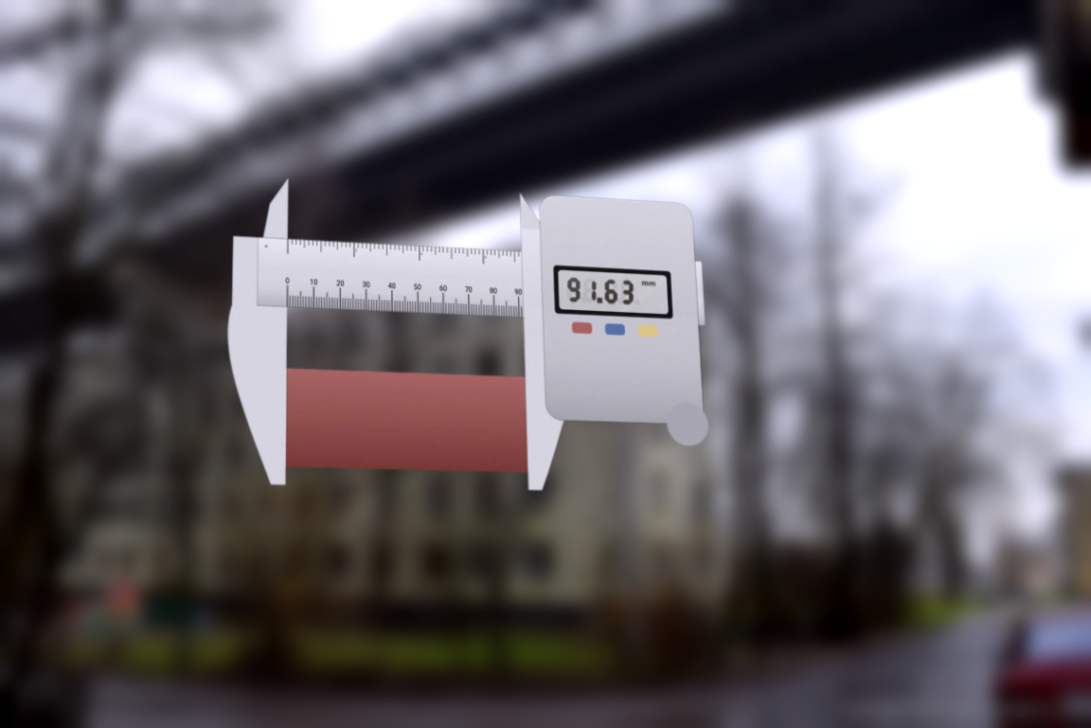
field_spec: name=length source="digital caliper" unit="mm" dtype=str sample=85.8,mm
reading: 91.63,mm
